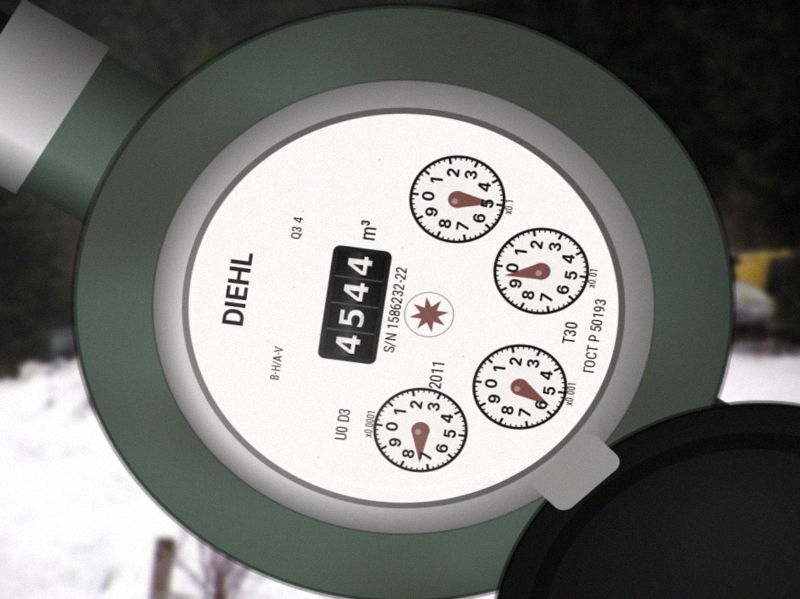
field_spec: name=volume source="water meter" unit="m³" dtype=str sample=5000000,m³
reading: 4544.4957,m³
